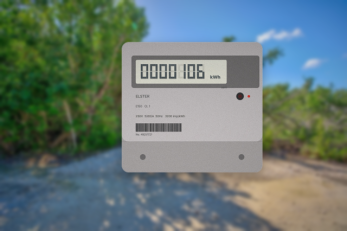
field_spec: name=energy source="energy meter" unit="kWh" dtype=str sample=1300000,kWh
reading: 106,kWh
